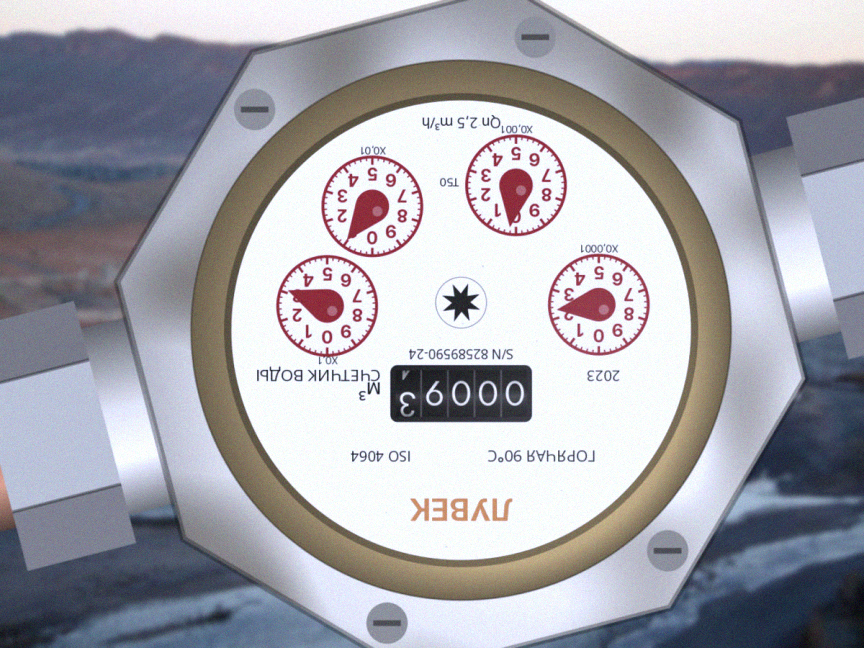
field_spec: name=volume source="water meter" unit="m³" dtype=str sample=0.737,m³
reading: 93.3102,m³
